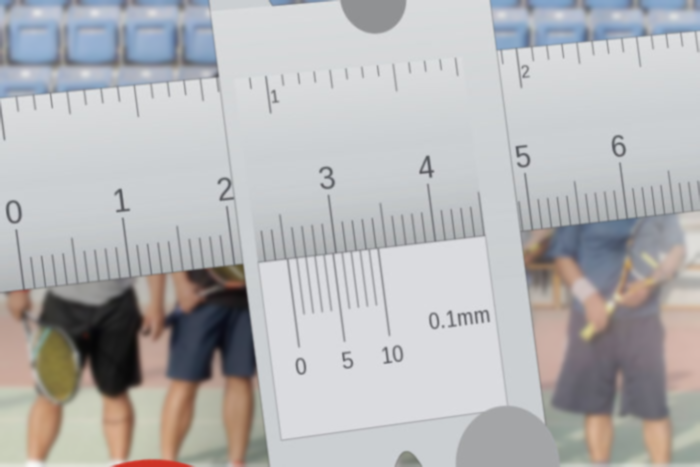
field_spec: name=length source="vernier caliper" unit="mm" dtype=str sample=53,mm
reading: 25.2,mm
